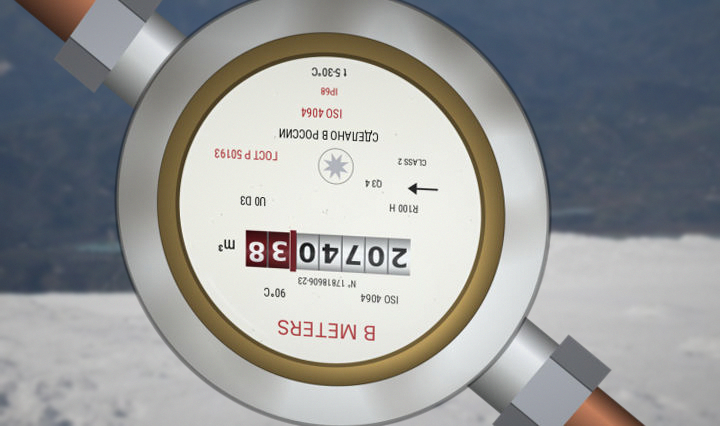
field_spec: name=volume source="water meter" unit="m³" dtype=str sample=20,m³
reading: 20740.38,m³
